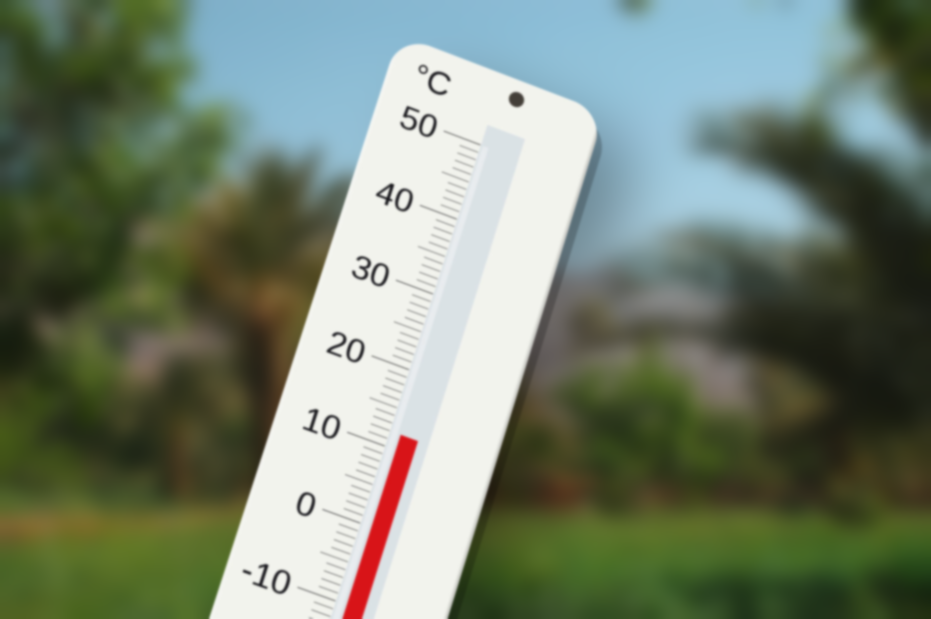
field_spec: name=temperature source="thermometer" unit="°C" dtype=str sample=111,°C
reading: 12,°C
